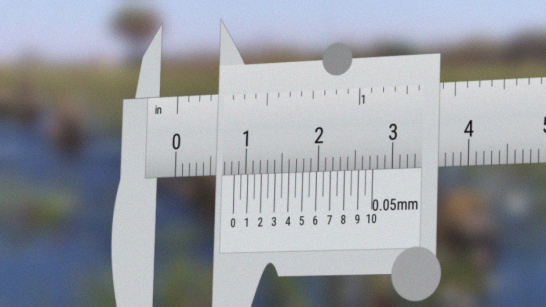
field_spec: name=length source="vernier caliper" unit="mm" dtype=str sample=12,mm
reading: 8.4,mm
